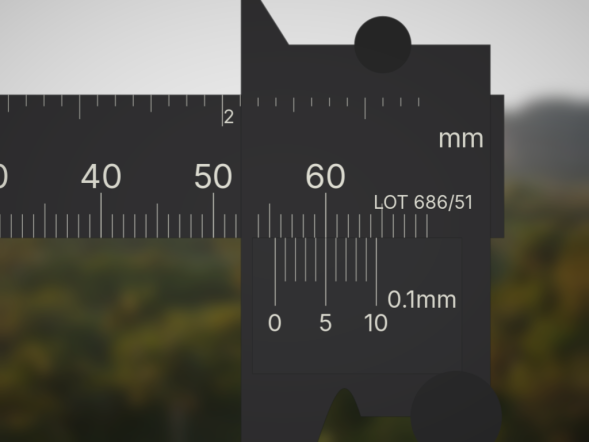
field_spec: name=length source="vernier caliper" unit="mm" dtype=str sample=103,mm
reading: 55.5,mm
